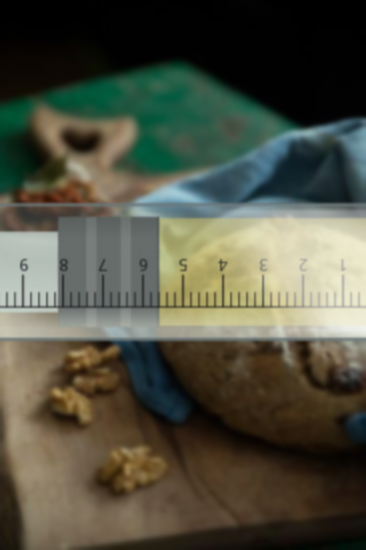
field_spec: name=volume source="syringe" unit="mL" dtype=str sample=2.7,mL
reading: 5.6,mL
